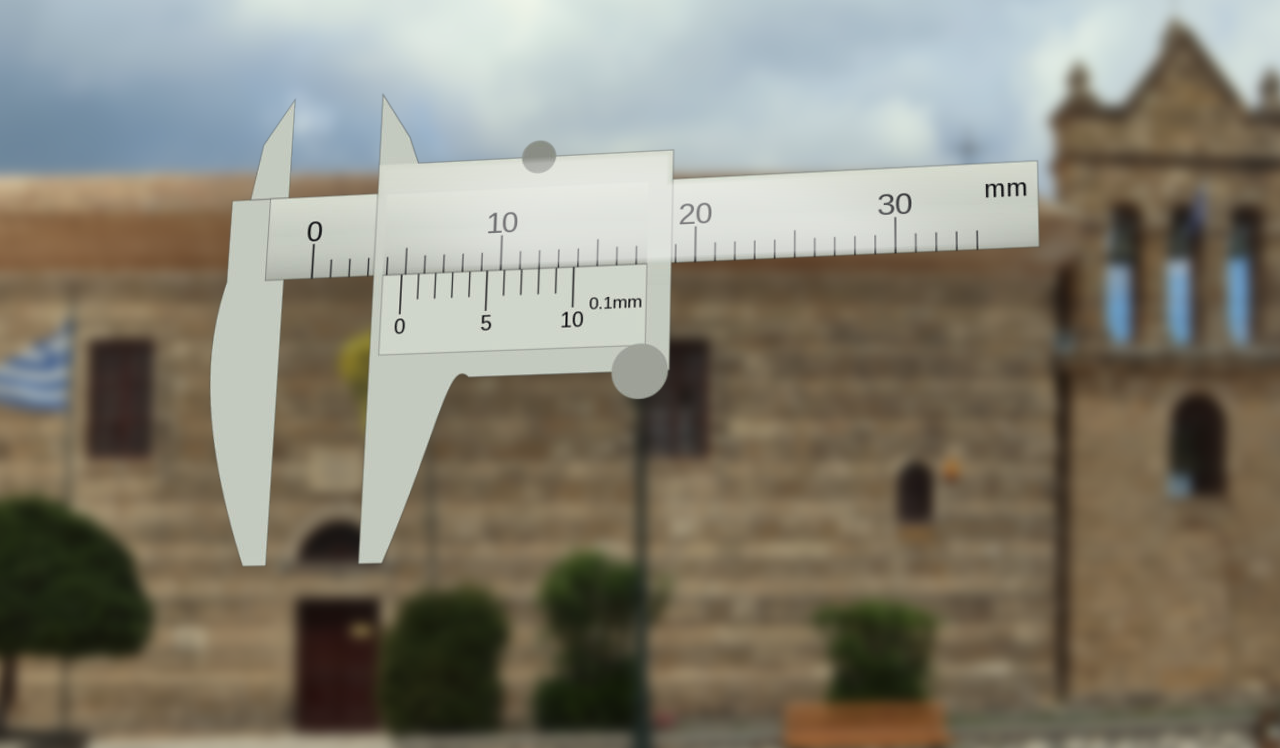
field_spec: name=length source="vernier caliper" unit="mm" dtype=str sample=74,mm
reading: 4.8,mm
